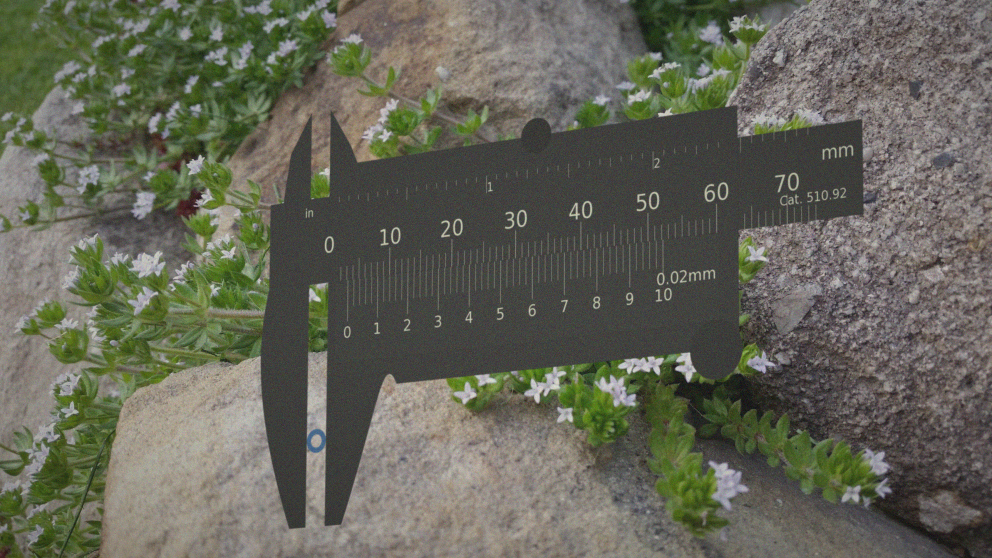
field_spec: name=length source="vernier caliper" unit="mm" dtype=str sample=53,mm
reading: 3.2,mm
